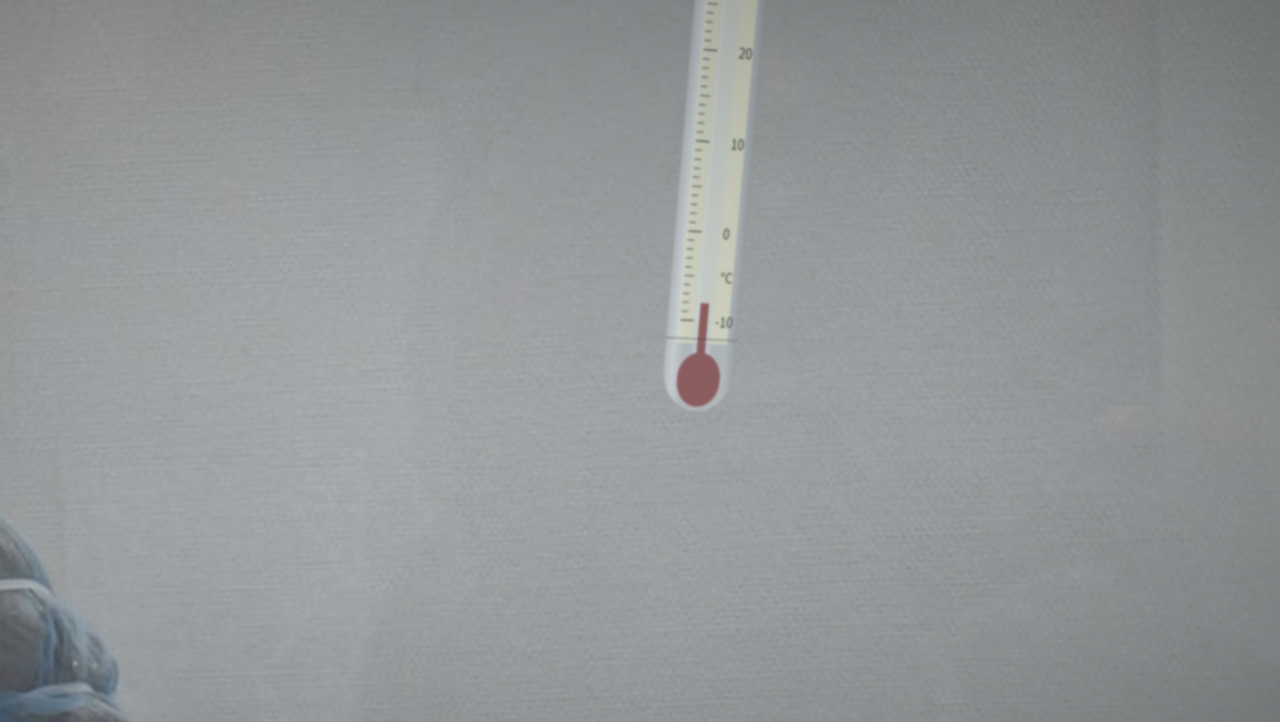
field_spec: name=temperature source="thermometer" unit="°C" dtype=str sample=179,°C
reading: -8,°C
